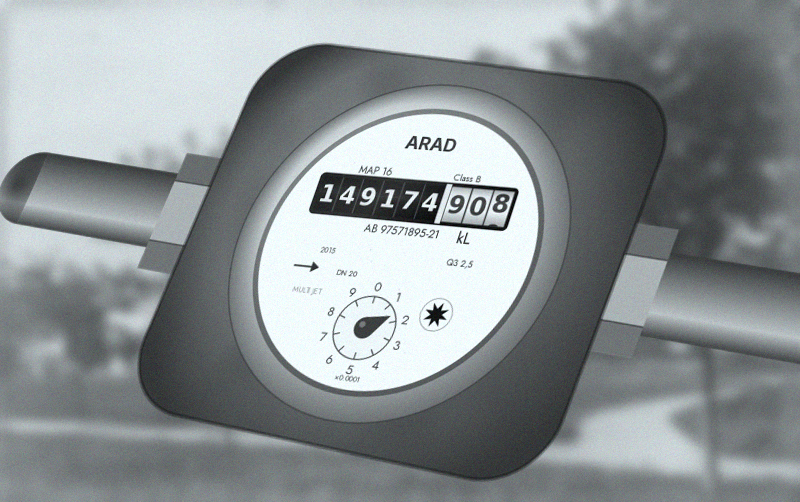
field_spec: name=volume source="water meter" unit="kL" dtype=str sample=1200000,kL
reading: 149174.9081,kL
